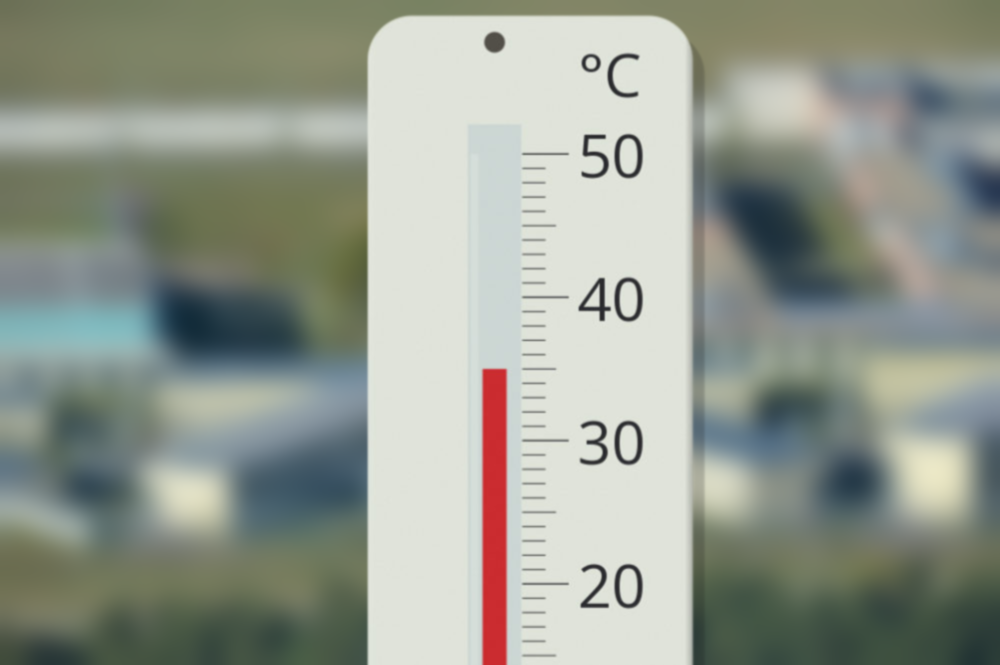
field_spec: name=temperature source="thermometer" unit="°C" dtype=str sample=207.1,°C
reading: 35,°C
